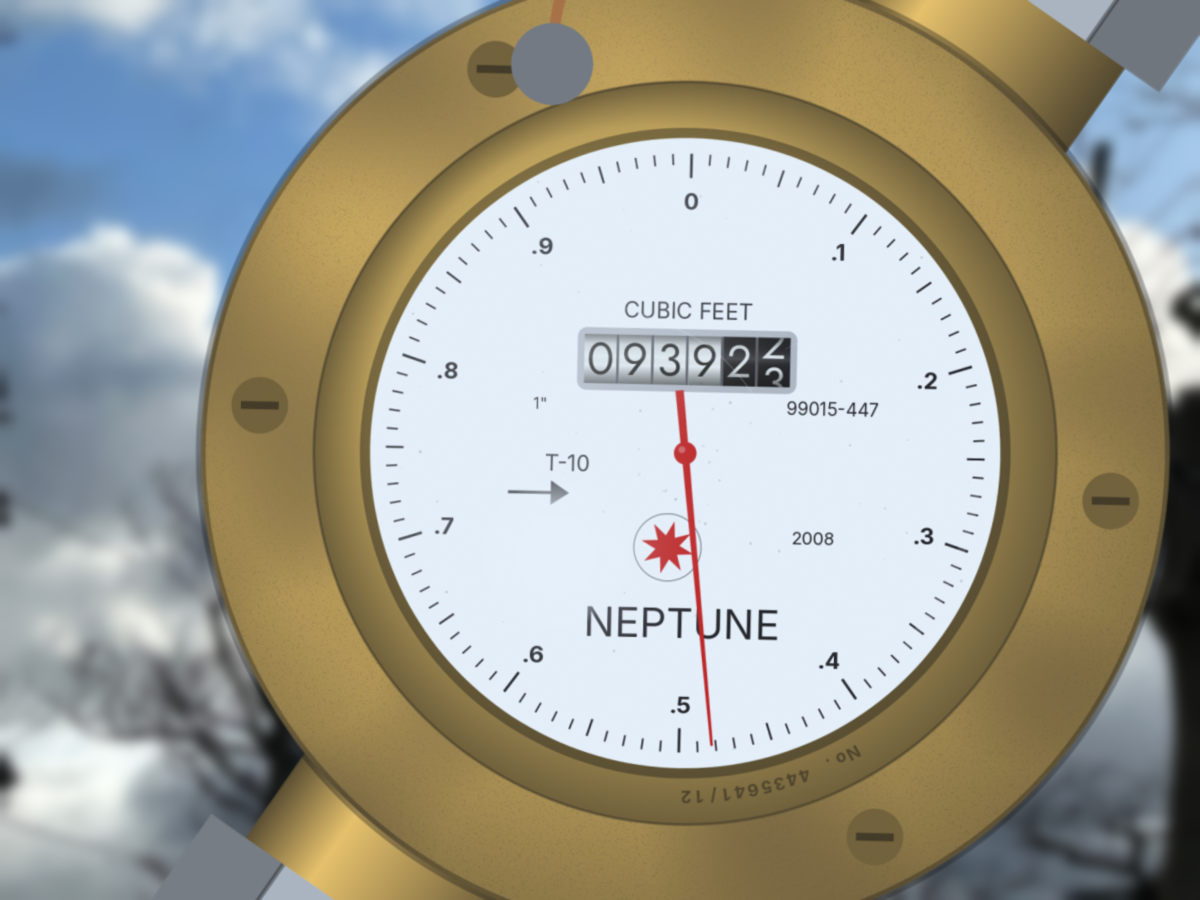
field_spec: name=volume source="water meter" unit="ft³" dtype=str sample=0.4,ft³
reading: 93922.48,ft³
